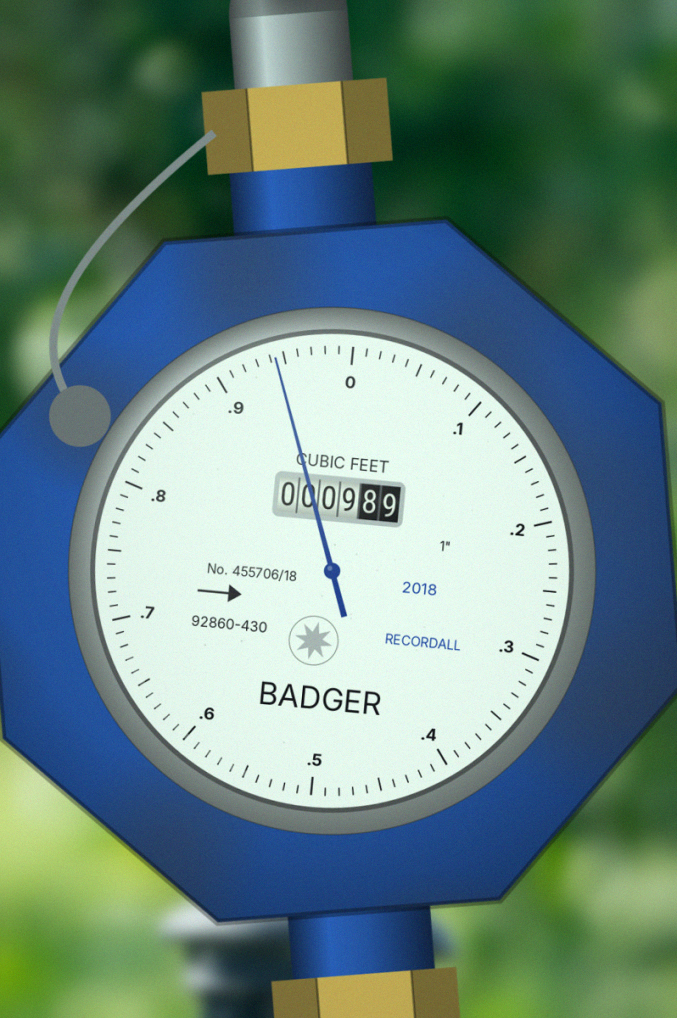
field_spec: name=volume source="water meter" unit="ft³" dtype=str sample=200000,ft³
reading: 988.94,ft³
